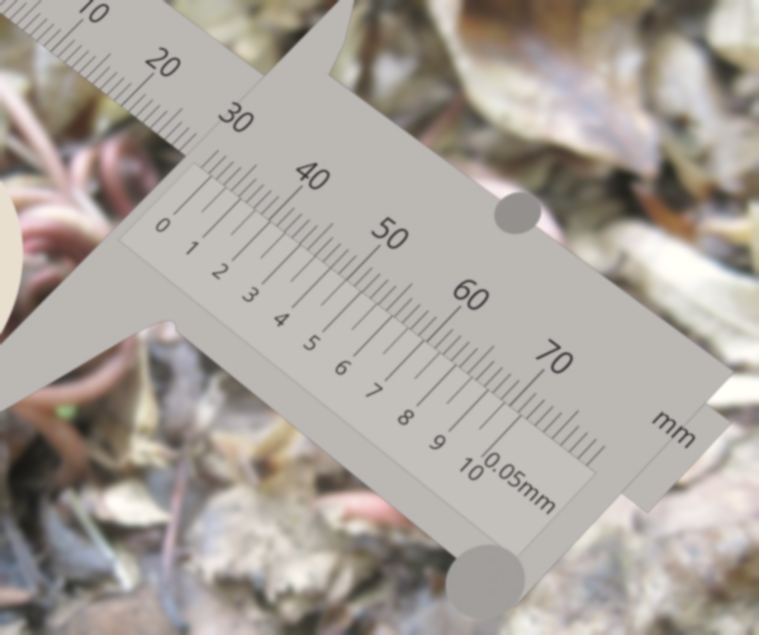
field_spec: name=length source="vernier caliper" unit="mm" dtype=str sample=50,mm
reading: 32.4,mm
